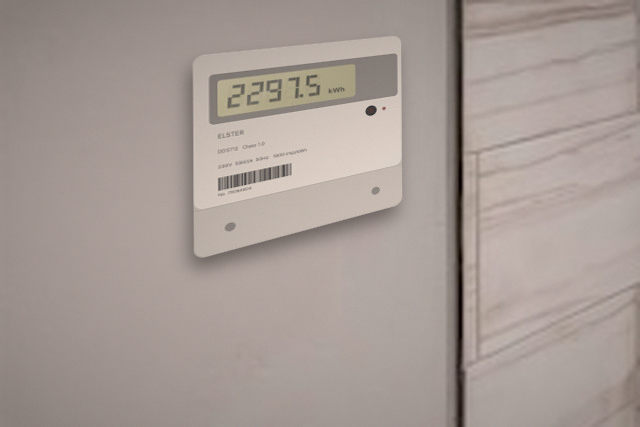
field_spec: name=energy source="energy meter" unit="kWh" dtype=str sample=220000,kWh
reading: 2297.5,kWh
